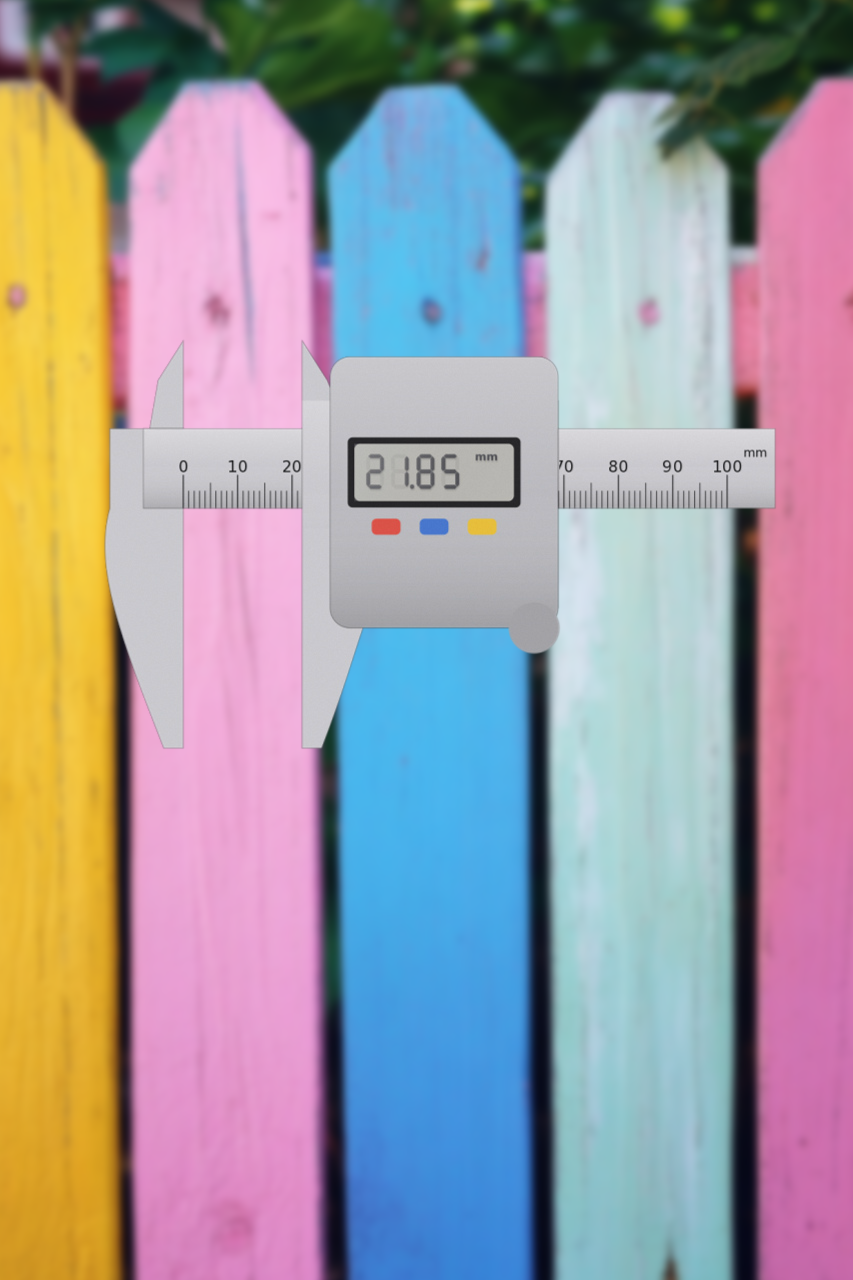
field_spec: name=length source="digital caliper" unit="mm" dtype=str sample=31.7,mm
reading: 21.85,mm
